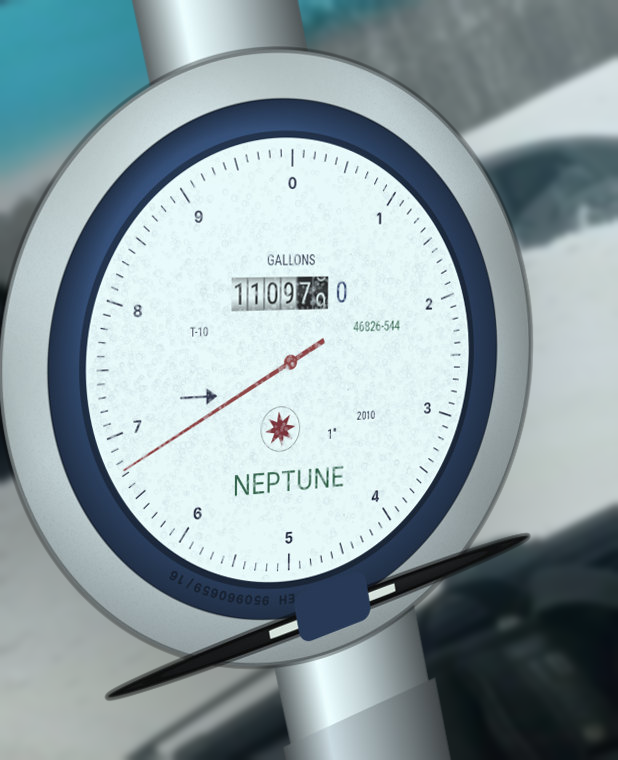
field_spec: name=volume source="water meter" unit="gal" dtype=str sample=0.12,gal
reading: 1109786.7,gal
